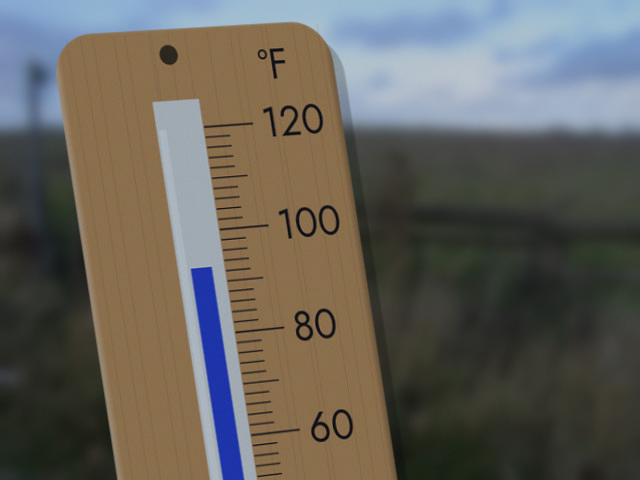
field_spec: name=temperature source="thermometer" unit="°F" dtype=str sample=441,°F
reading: 93,°F
